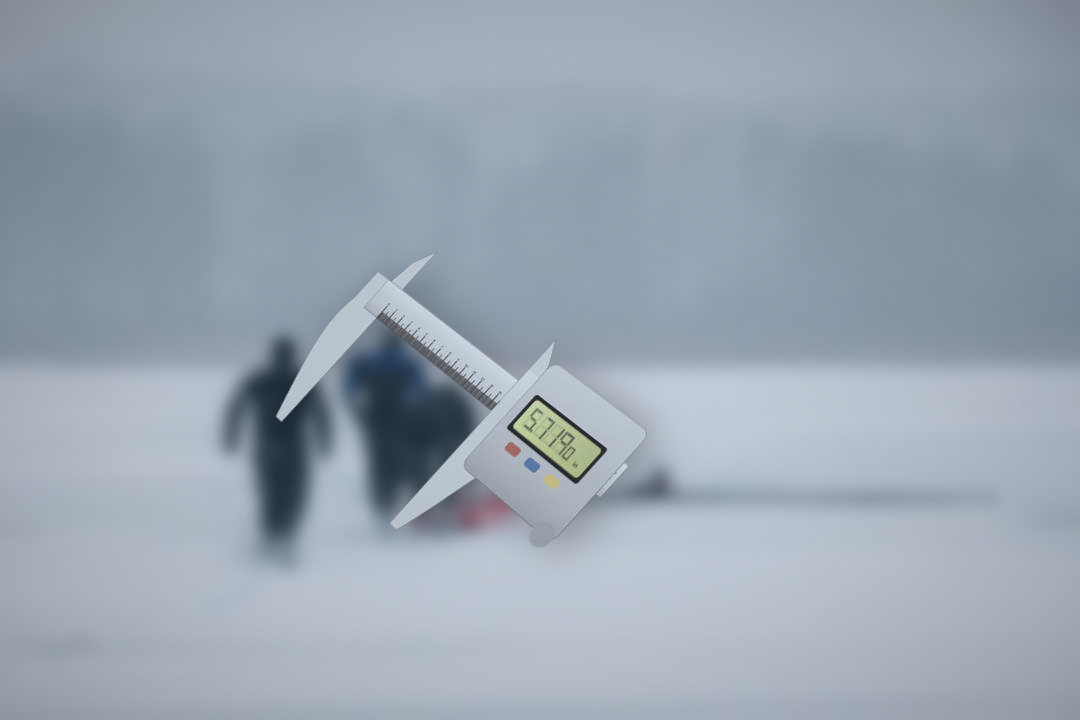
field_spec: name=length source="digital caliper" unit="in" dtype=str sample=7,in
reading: 5.7190,in
